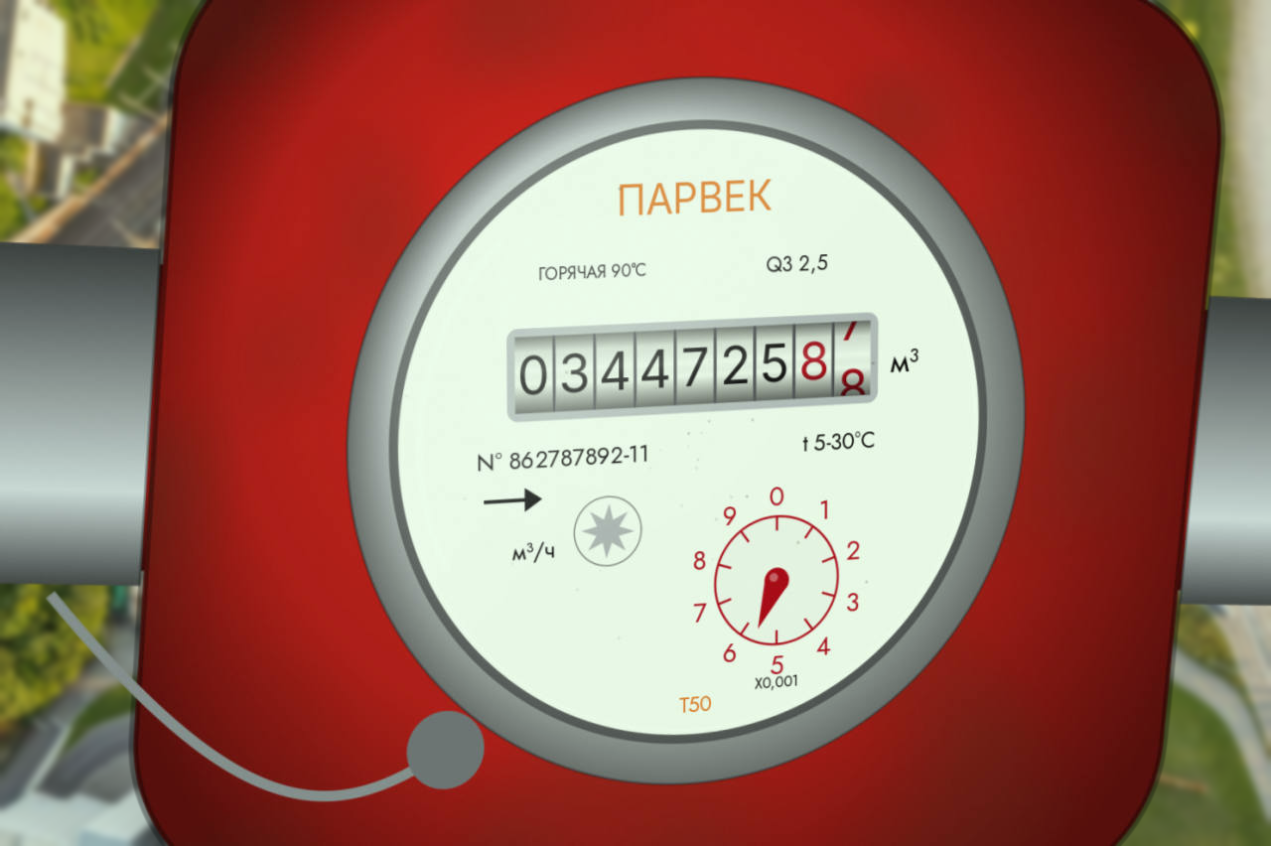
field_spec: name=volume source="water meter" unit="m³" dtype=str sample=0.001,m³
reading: 344725.875,m³
